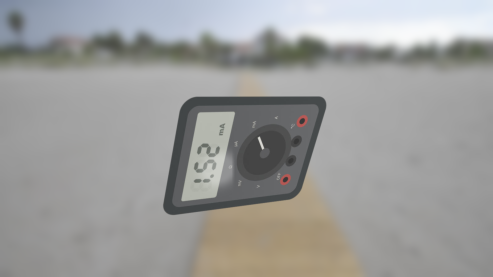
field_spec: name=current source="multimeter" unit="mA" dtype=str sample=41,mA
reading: 1.52,mA
